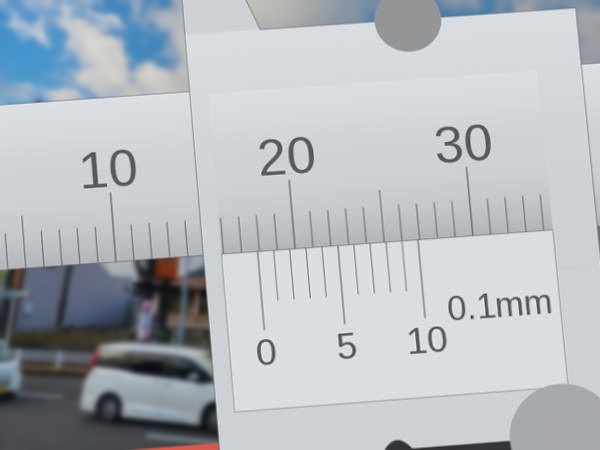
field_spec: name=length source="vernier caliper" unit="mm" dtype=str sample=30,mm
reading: 17.9,mm
